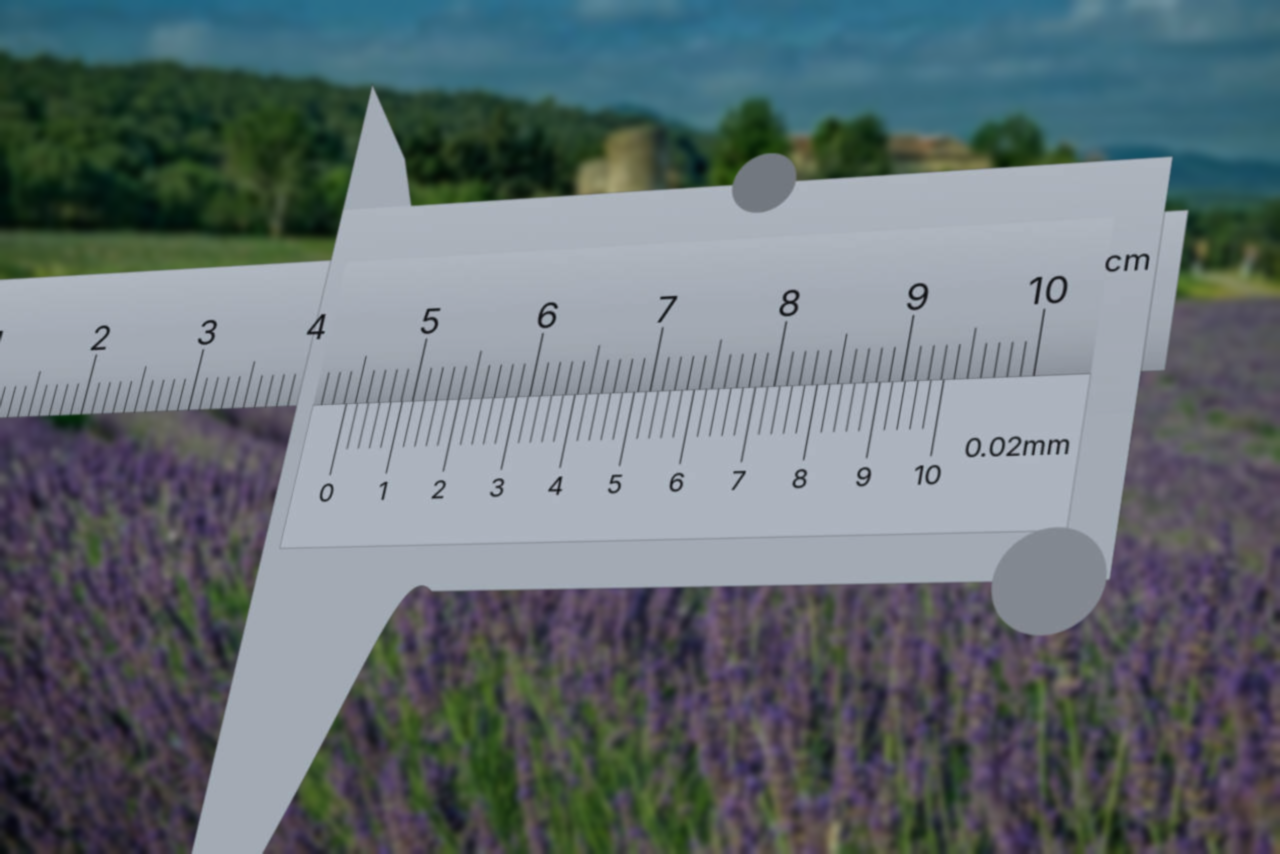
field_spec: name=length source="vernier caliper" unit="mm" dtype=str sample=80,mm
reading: 44.2,mm
